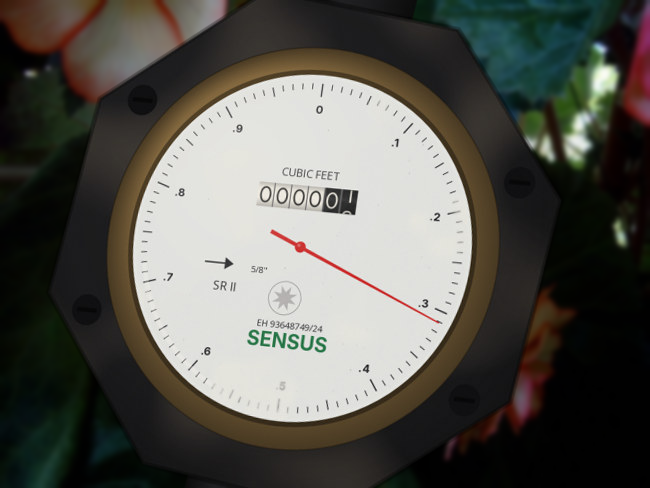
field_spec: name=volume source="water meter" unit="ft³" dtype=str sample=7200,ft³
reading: 1.31,ft³
